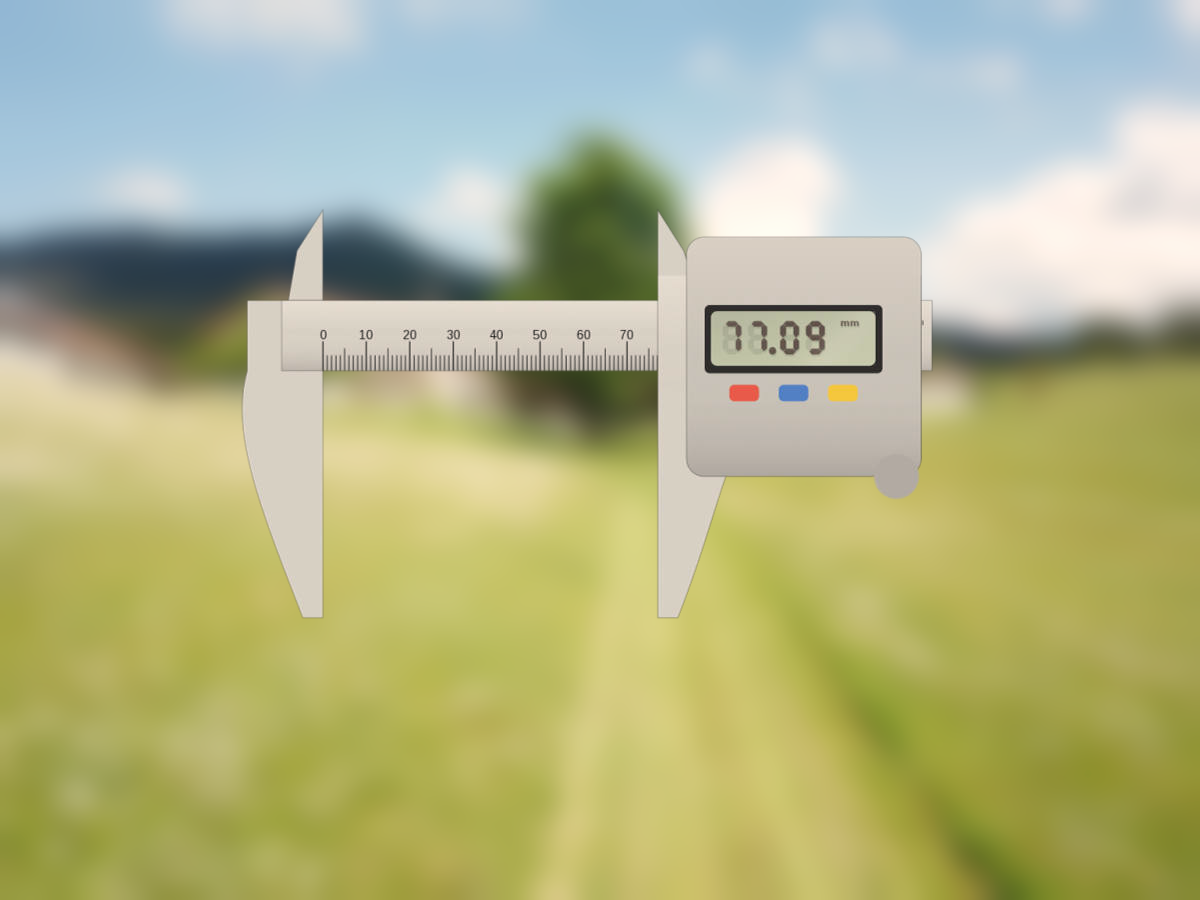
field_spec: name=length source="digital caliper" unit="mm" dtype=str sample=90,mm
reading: 77.09,mm
